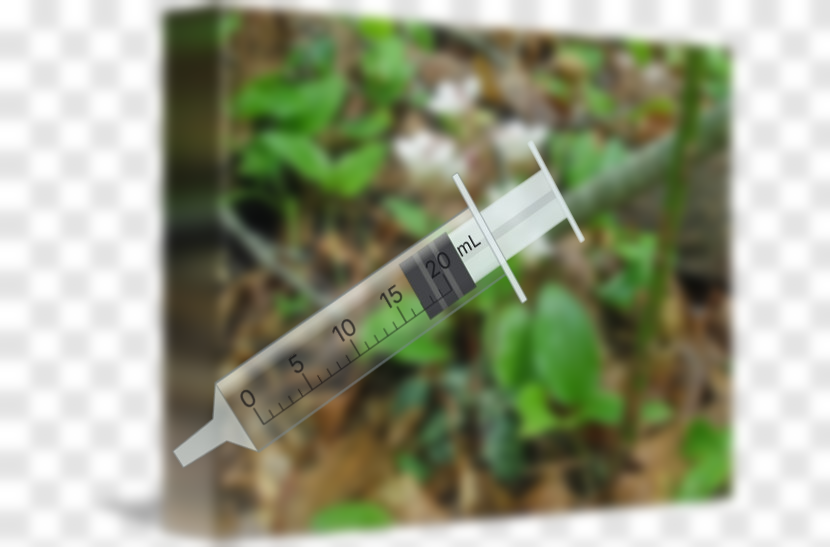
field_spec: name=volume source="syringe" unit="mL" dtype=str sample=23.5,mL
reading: 17,mL
